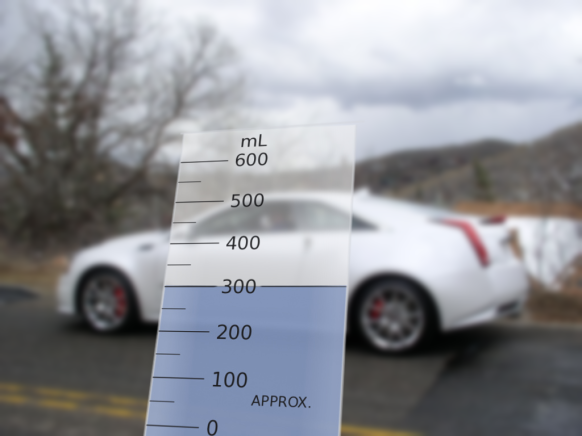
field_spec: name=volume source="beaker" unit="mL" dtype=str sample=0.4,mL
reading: 300,mL
